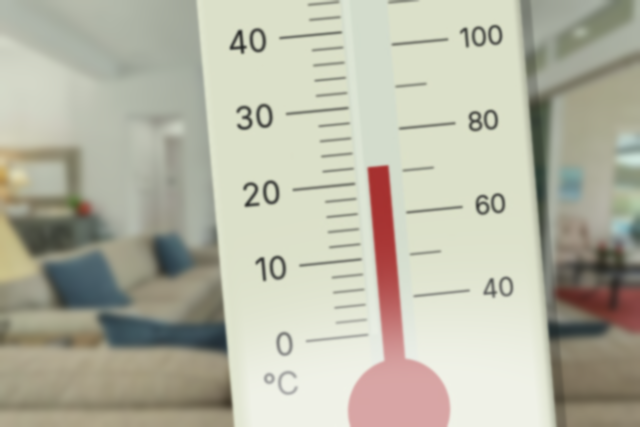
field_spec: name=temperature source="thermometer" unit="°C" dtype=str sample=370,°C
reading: 22,°C
